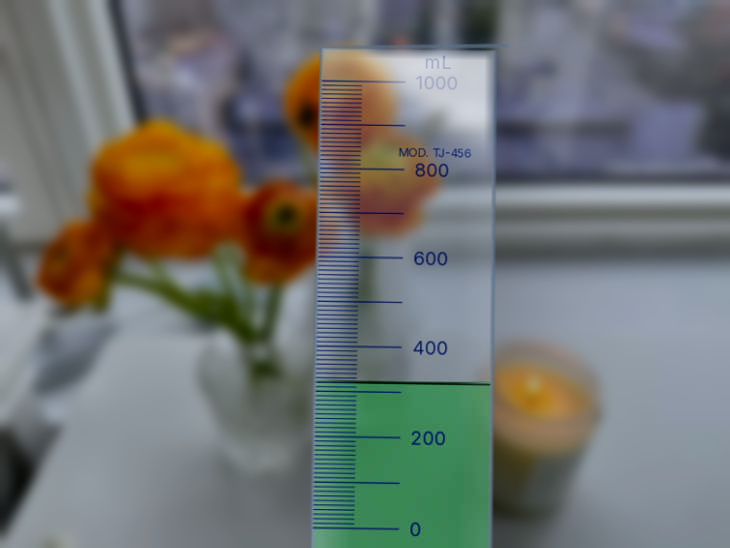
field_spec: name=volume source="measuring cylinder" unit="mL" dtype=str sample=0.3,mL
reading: 320,mL
